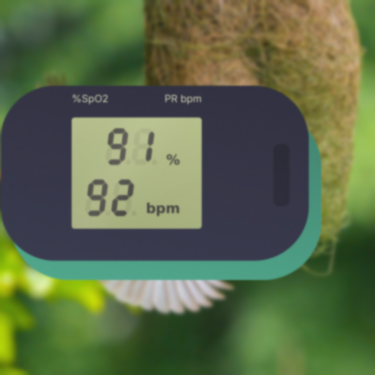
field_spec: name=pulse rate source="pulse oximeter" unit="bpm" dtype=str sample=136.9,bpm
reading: 92,bpm
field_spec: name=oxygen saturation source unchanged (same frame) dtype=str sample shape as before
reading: 91,%
